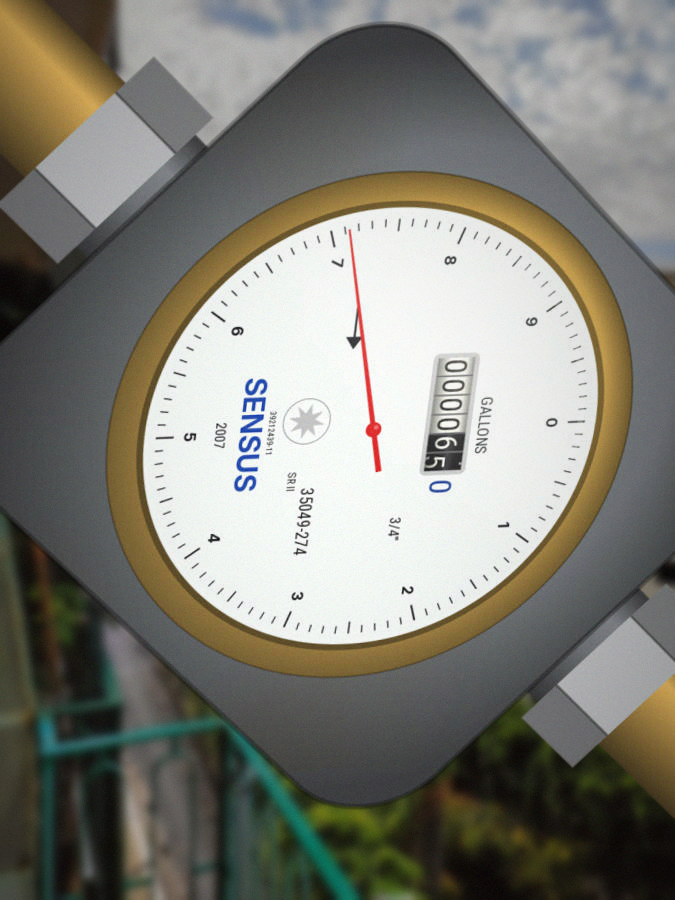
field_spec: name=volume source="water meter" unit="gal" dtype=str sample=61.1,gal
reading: 647.1,gal
